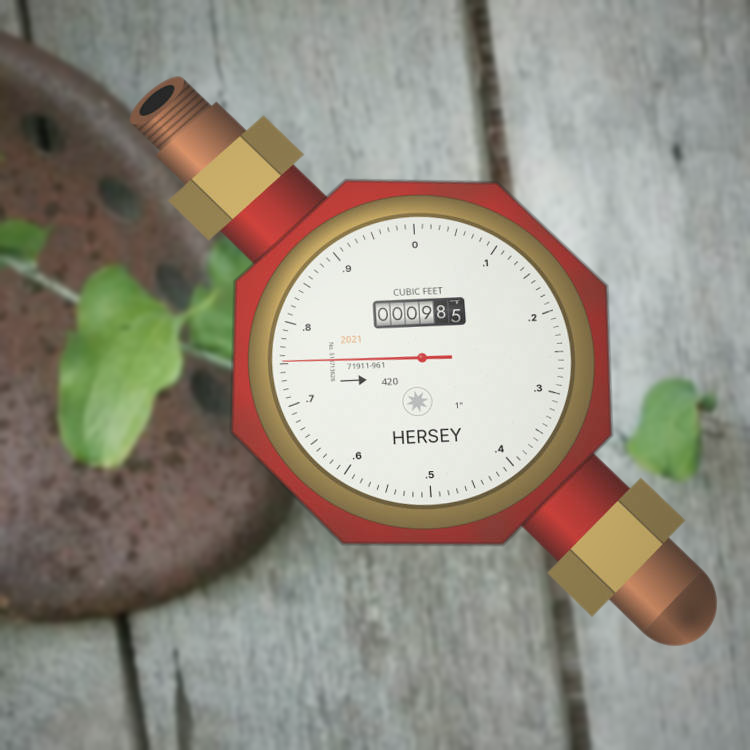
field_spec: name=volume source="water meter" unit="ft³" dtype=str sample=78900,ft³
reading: 984.75,ft³
